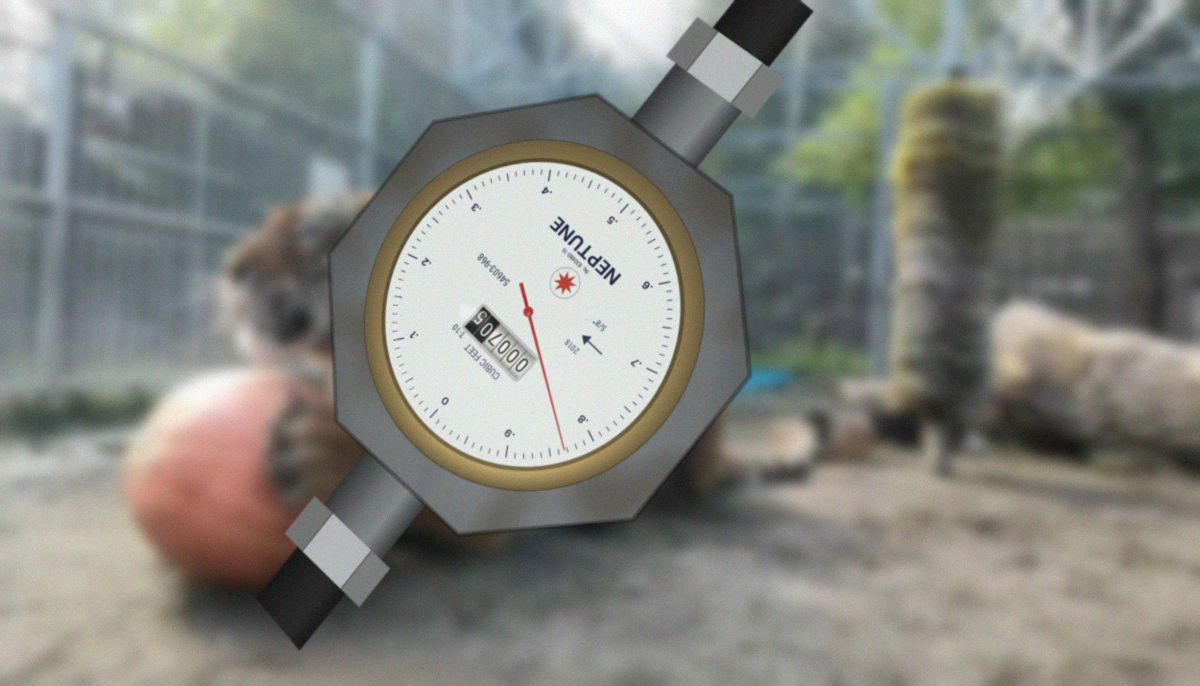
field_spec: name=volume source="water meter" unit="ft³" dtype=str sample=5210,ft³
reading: 704.83,ft³
